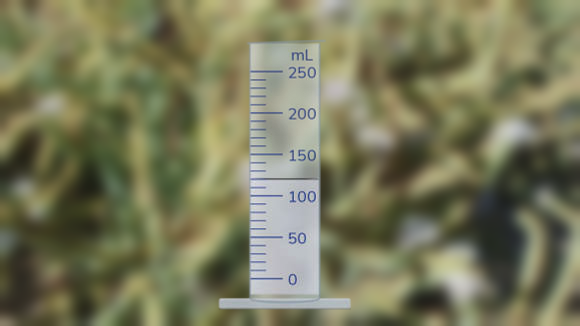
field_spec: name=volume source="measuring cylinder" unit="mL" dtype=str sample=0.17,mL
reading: 120,mL
